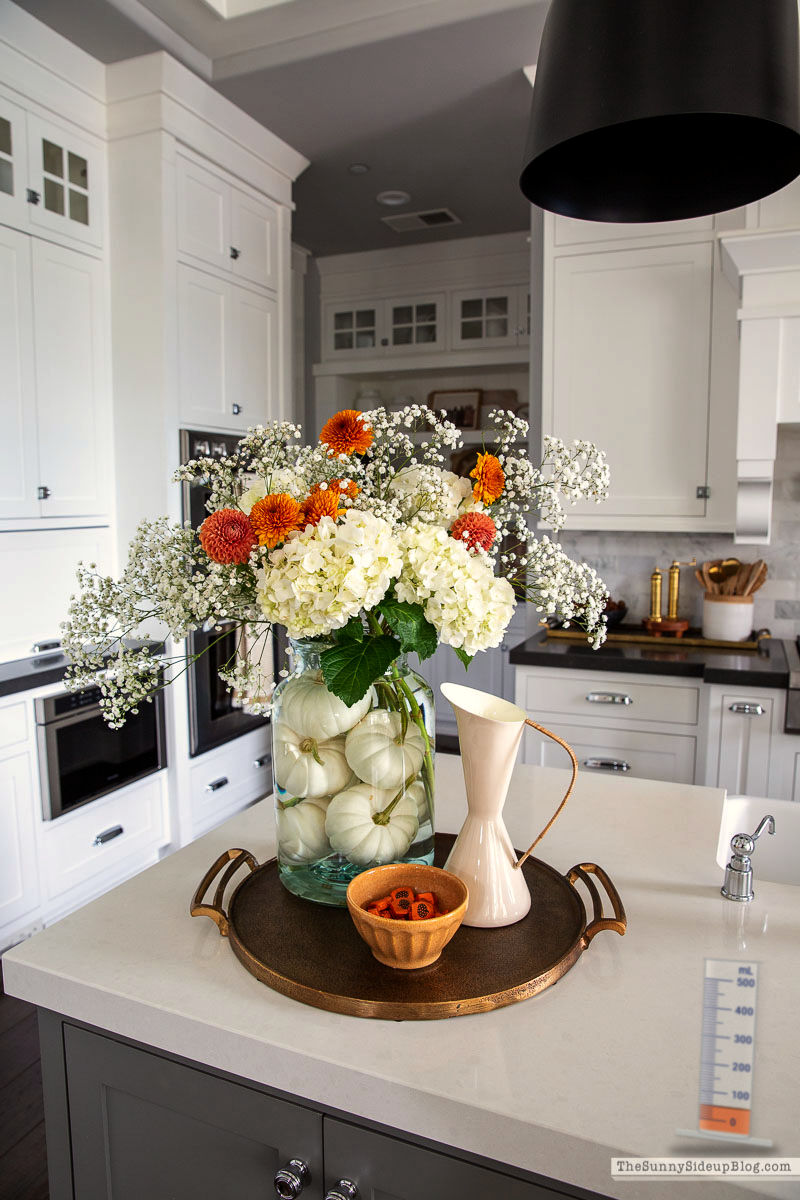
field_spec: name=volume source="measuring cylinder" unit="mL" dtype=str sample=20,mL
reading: 50,mL
